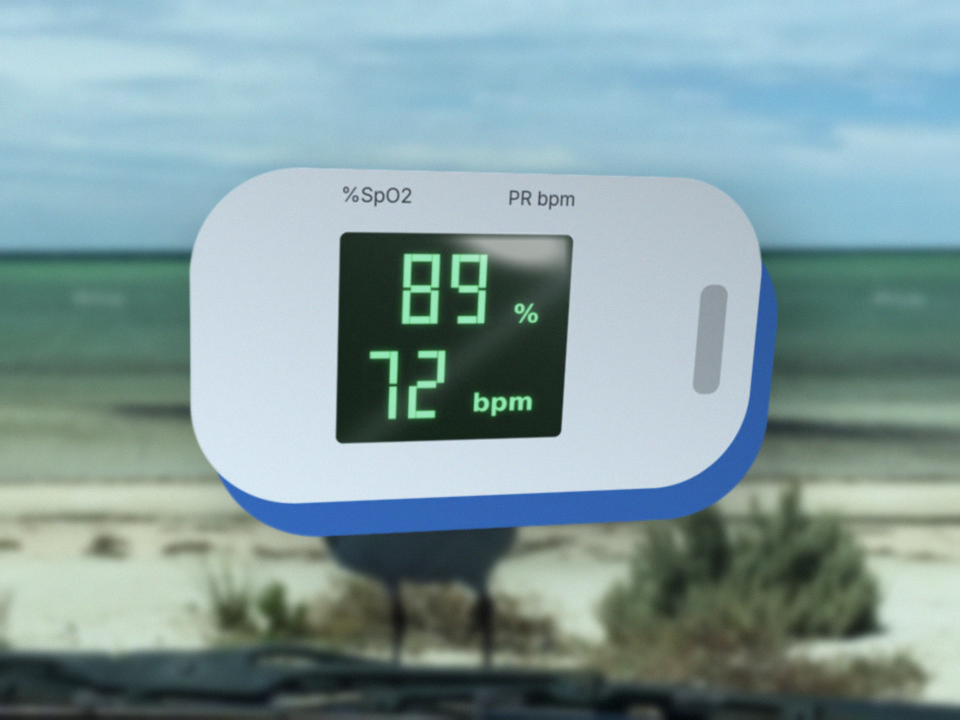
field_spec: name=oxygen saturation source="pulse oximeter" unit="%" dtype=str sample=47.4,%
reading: 89,%
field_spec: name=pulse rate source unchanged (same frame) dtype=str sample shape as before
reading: 72,bpm
